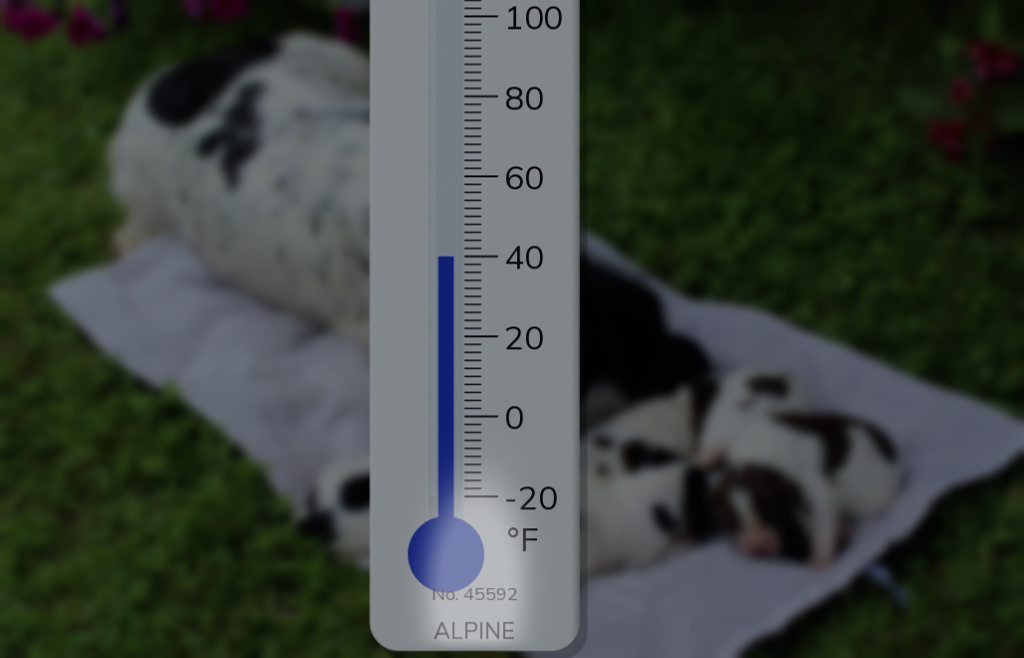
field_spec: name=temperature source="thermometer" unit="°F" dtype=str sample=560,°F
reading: 40,°F
